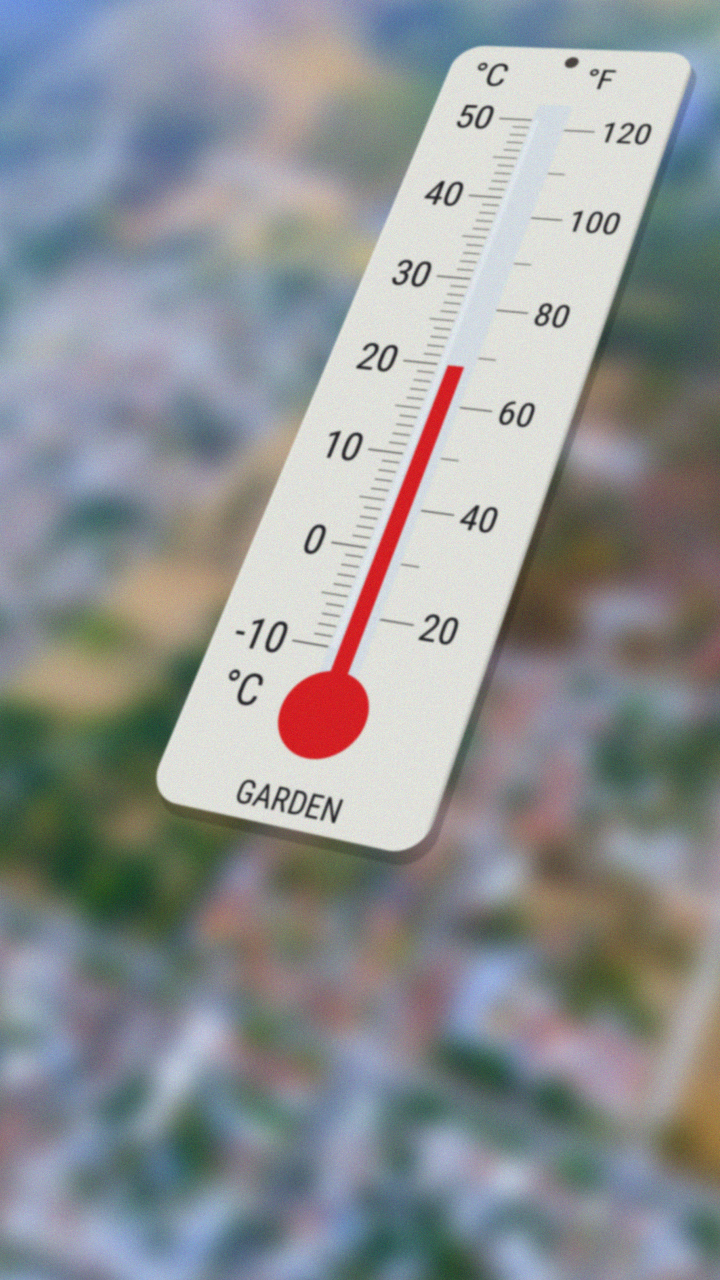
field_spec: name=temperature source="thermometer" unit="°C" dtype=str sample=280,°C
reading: 20,°C
